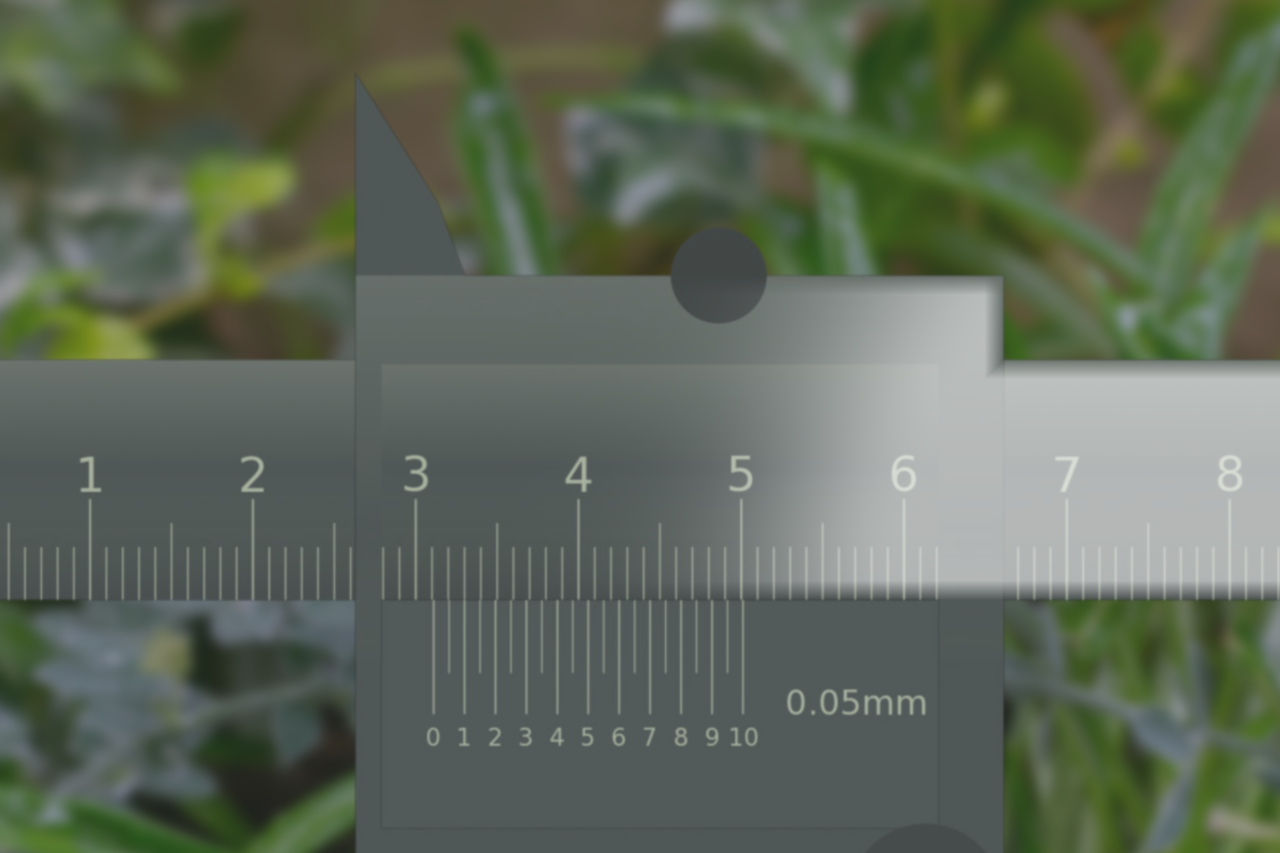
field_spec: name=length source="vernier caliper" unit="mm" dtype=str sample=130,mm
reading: 31.1,mm
